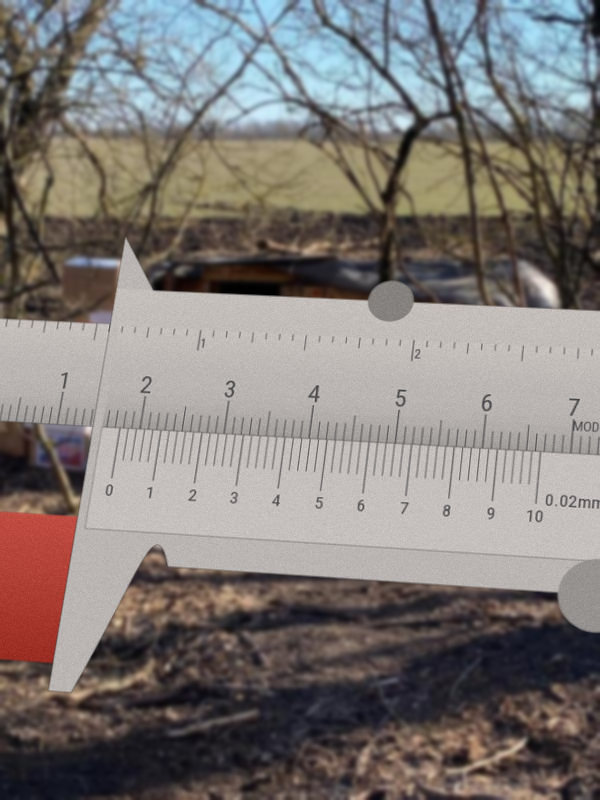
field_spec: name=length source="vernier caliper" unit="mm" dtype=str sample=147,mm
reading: 17.6,mm
